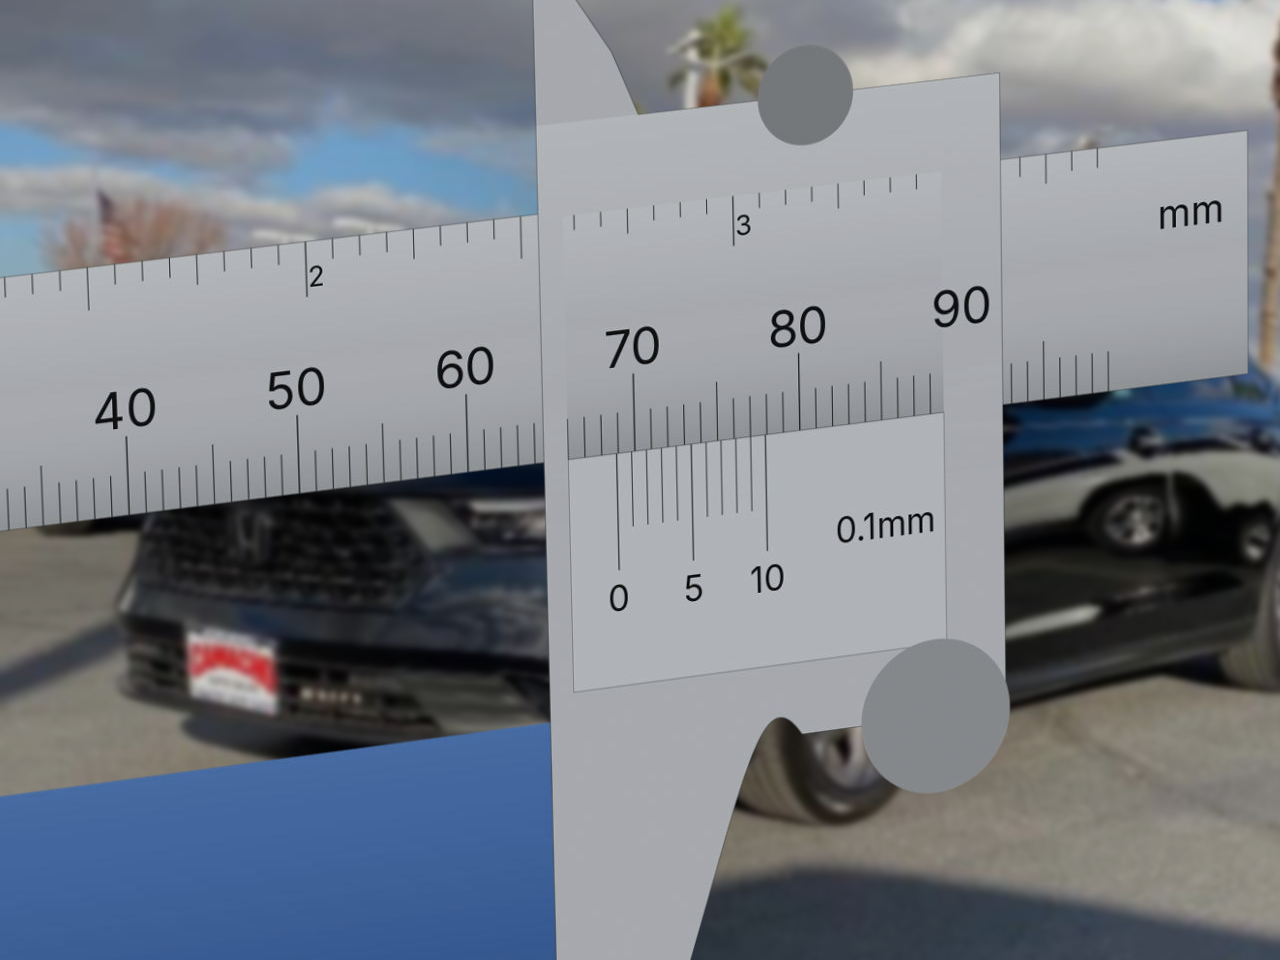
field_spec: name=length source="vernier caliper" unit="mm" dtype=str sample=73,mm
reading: 68.9,mm
